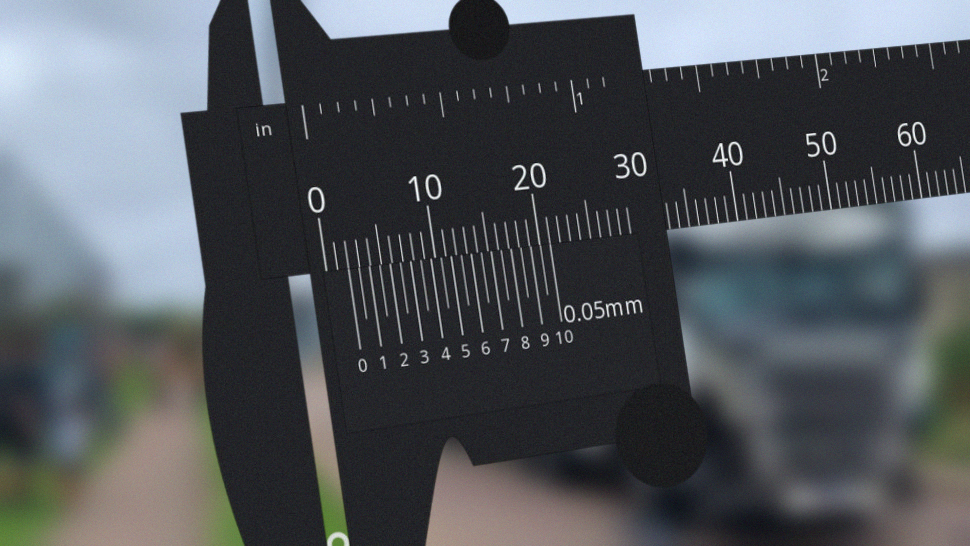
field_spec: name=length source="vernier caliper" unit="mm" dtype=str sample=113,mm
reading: 2.0,mm
